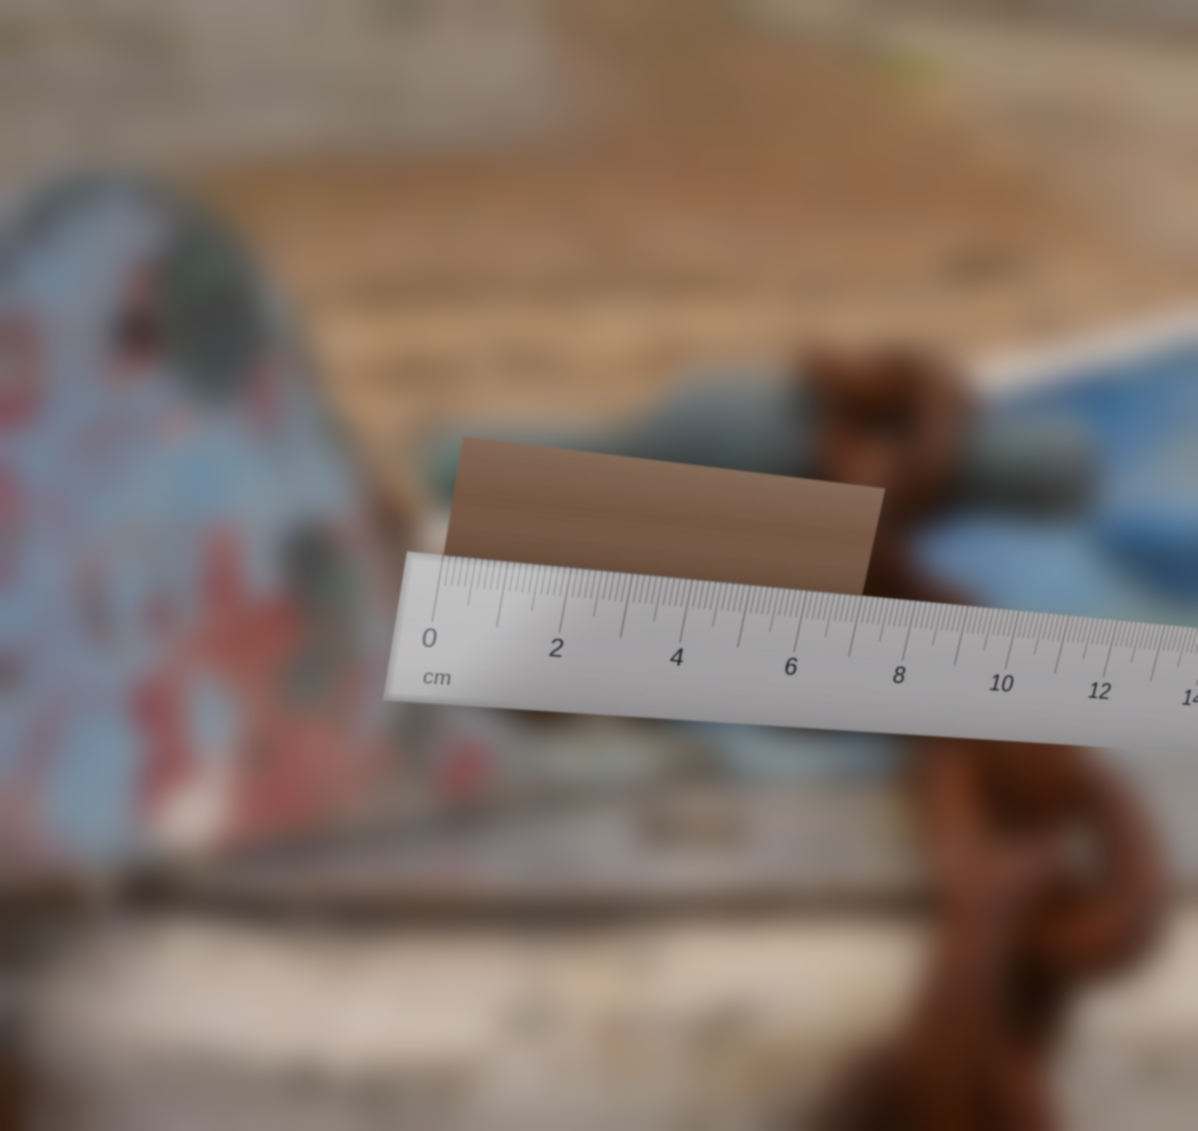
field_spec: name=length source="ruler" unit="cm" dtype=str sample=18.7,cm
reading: 7,cm
